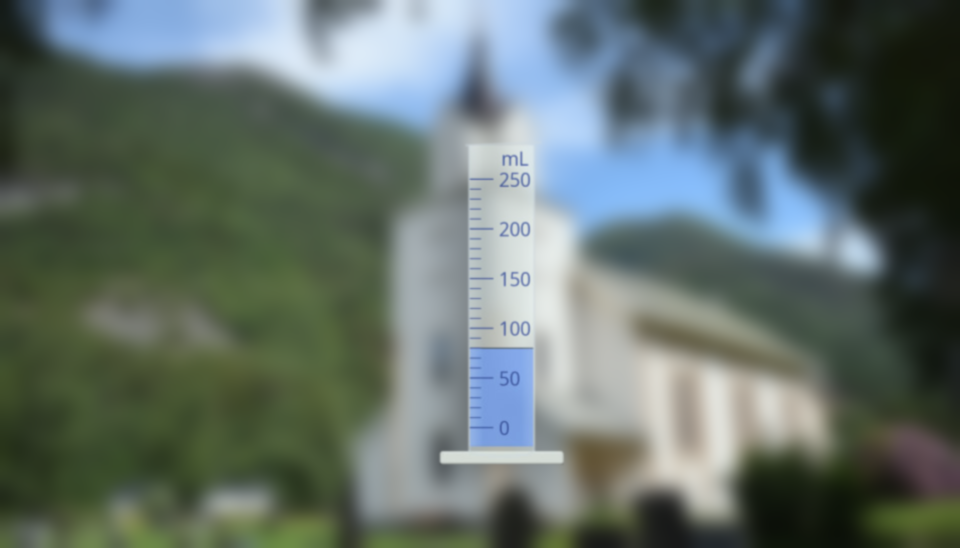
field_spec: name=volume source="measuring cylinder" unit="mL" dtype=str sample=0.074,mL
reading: 80,mL
